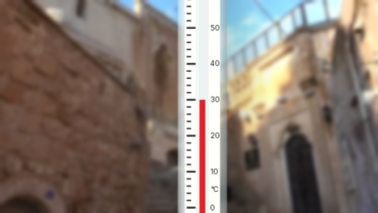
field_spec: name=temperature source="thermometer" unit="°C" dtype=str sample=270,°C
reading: 30,°C
